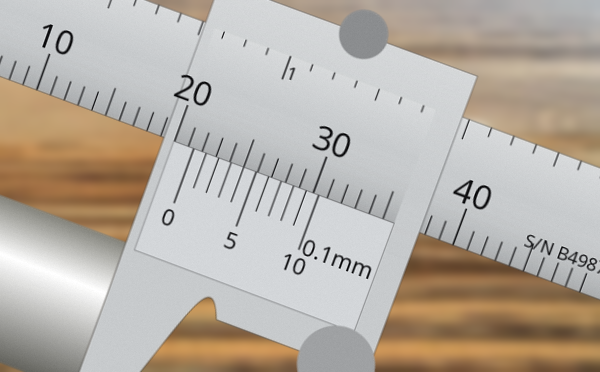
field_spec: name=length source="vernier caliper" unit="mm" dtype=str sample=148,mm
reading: 21.4,mm
